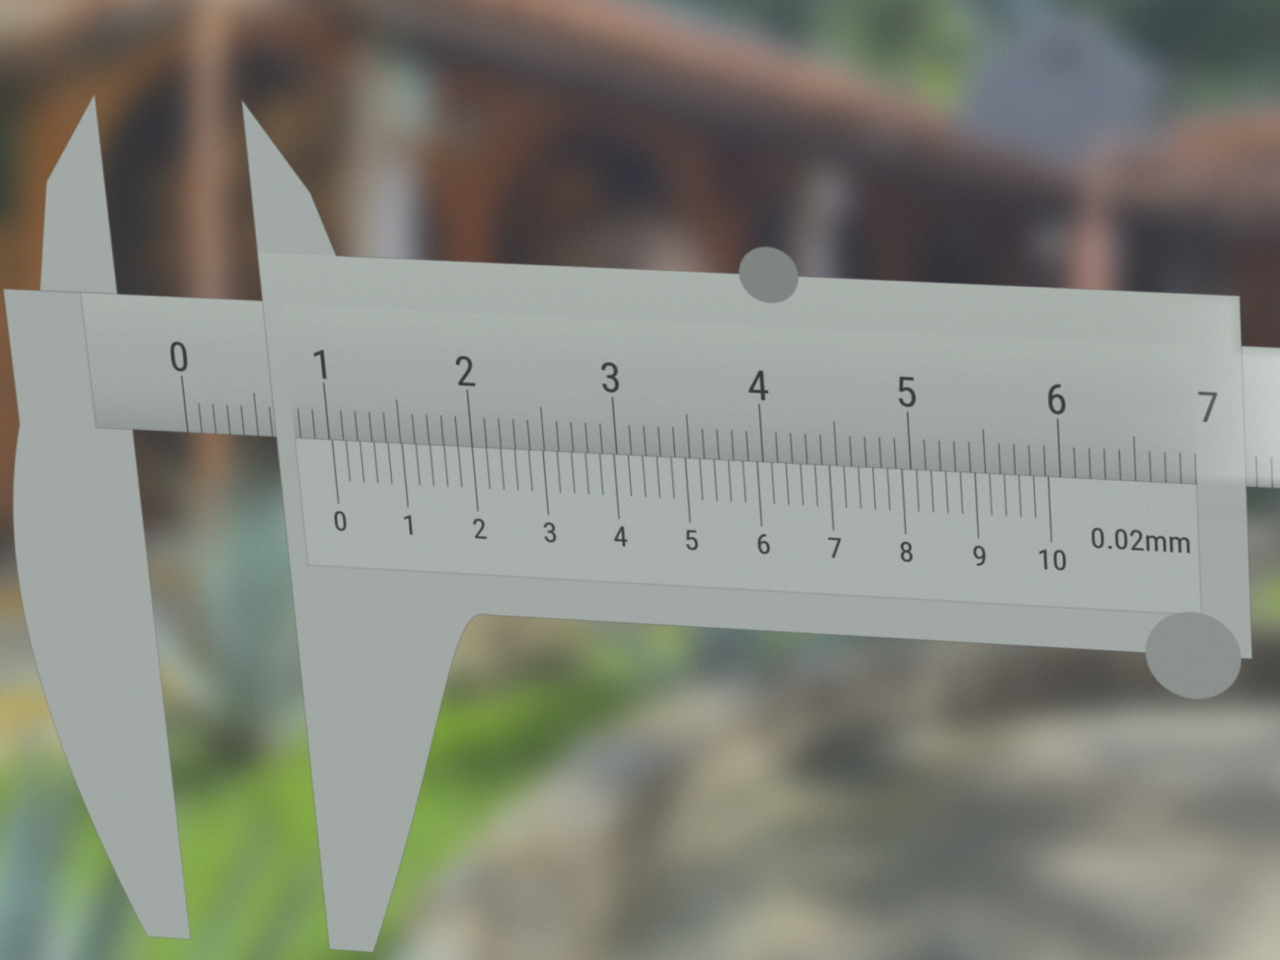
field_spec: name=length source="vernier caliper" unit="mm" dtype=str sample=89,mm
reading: 10.2,mm
